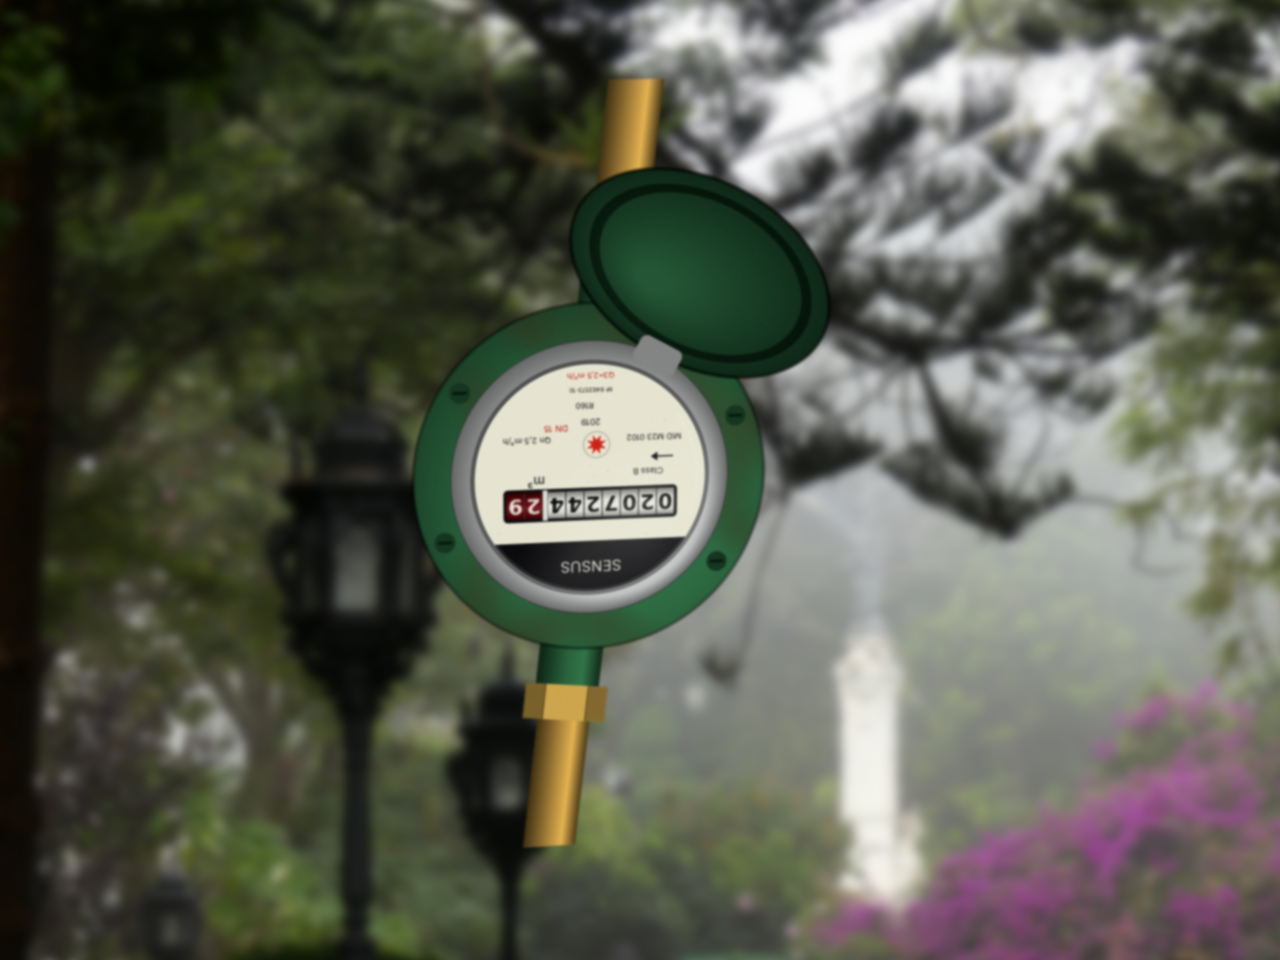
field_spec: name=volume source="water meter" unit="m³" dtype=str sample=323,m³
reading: 207244.29,m³
